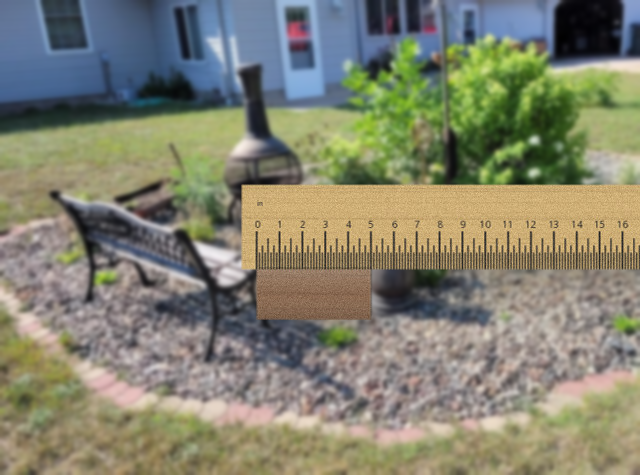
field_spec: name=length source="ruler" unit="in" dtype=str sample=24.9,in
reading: 5,in
